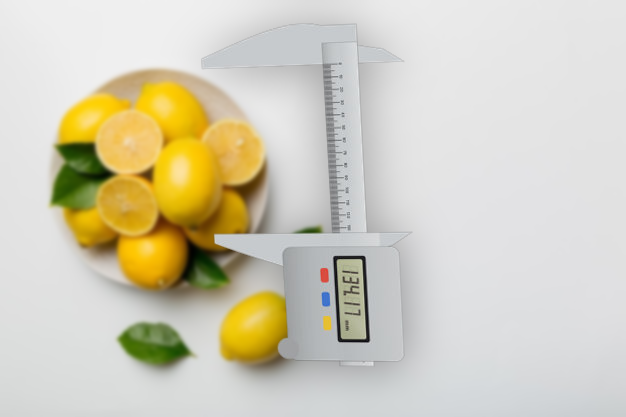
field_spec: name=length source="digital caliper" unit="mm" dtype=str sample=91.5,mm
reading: 134.17,mm
